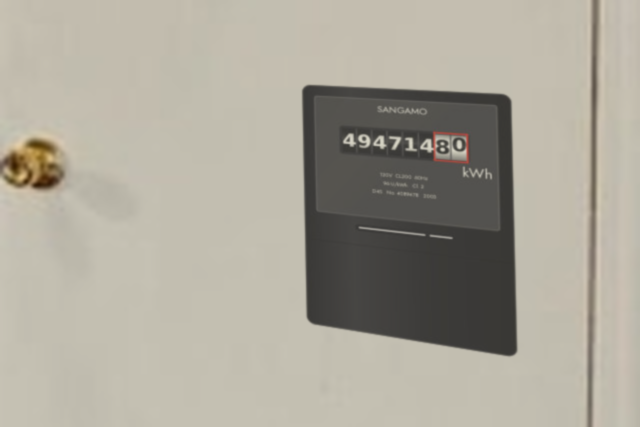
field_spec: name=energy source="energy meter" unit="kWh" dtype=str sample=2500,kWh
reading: 494714.80,kWh
